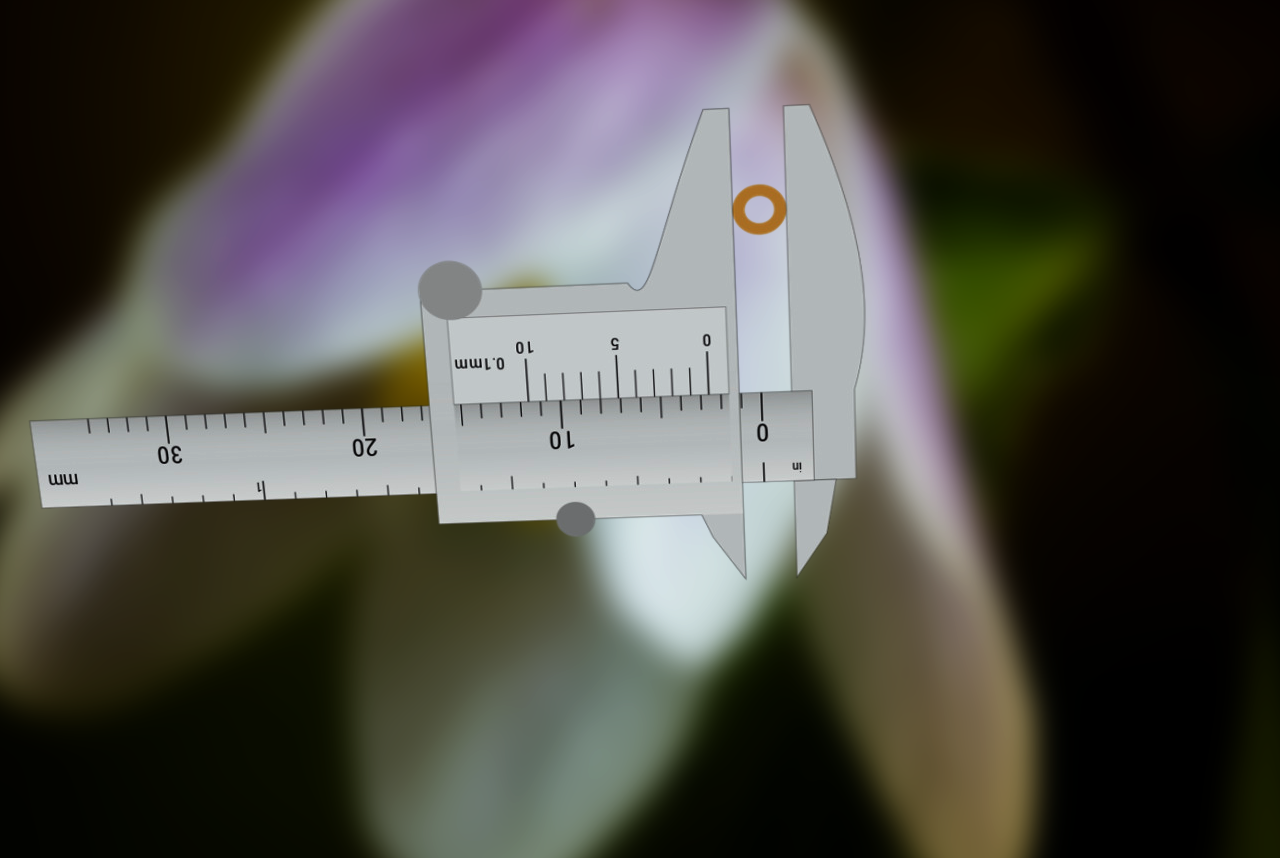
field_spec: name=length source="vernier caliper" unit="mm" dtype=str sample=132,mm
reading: 2.6,mm
